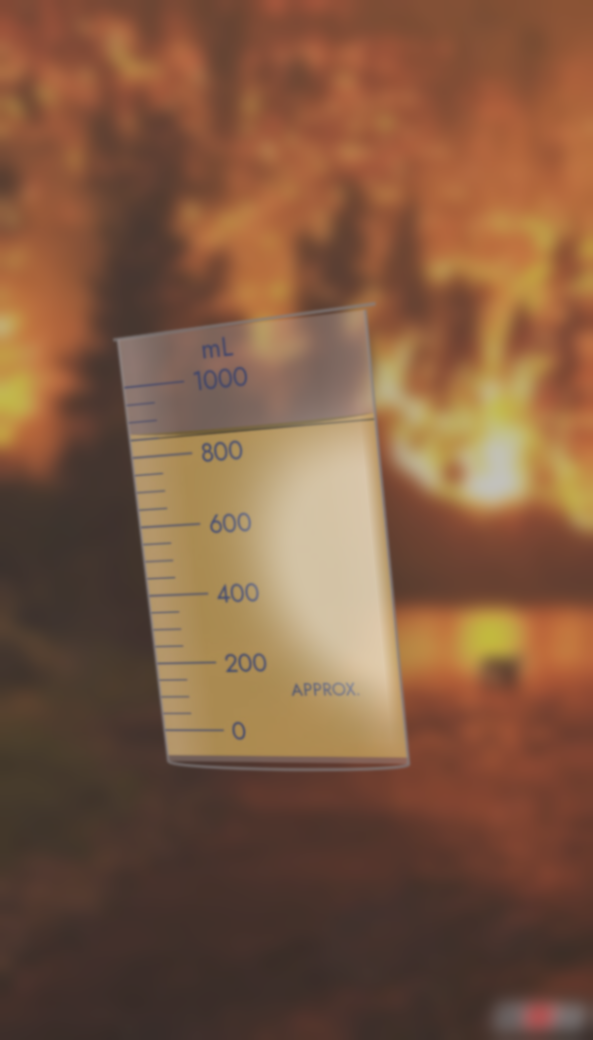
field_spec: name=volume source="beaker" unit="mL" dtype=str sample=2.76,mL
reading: 850,mL
